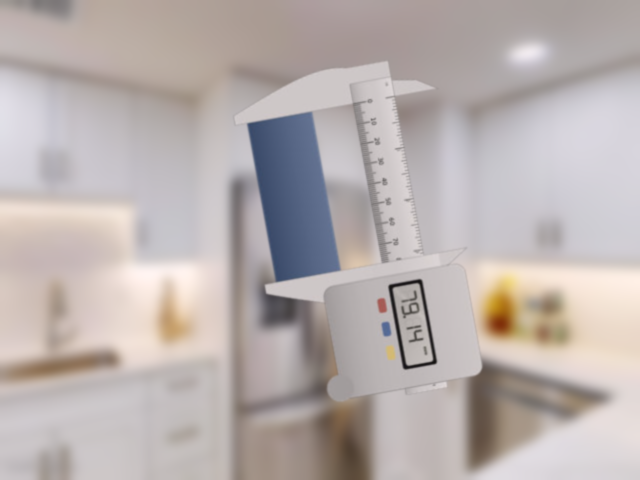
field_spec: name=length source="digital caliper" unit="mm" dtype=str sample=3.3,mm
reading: 79.14,mm
